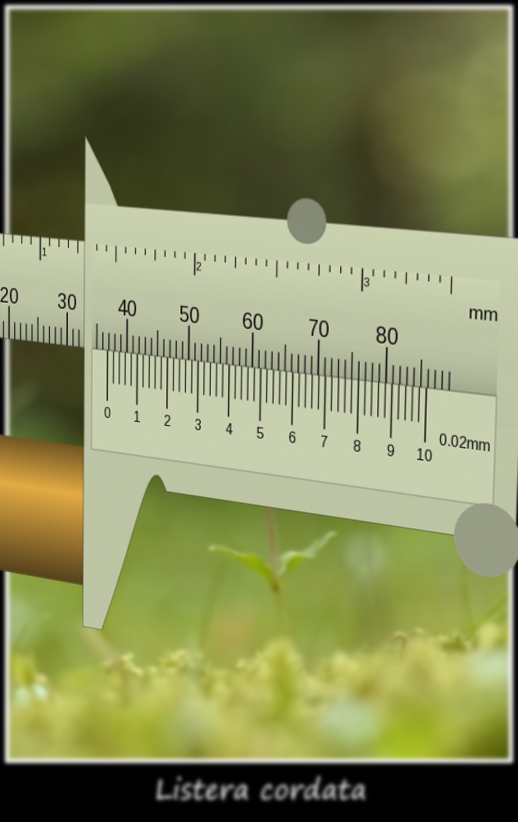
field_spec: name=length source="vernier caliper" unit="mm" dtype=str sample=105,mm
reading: 36.8,mm
